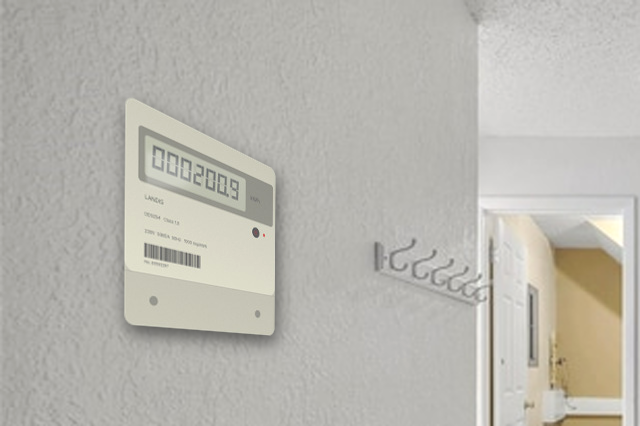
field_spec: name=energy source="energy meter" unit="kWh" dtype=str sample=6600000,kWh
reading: 200.9,kWh
